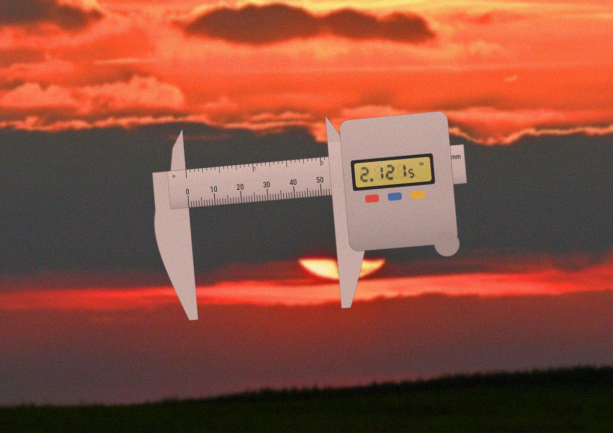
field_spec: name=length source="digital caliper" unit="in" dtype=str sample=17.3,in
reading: 2.1215,in
